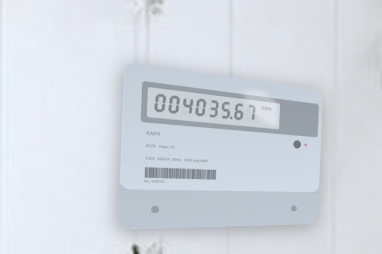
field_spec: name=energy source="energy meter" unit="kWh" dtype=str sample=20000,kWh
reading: 4035.67,kWh
